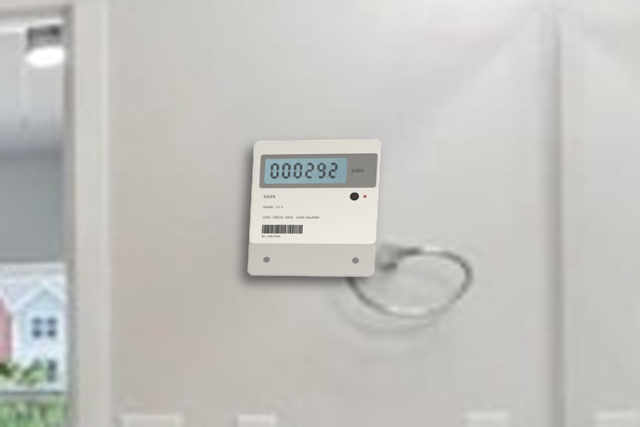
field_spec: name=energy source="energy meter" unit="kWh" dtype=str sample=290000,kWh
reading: 292,kWh
